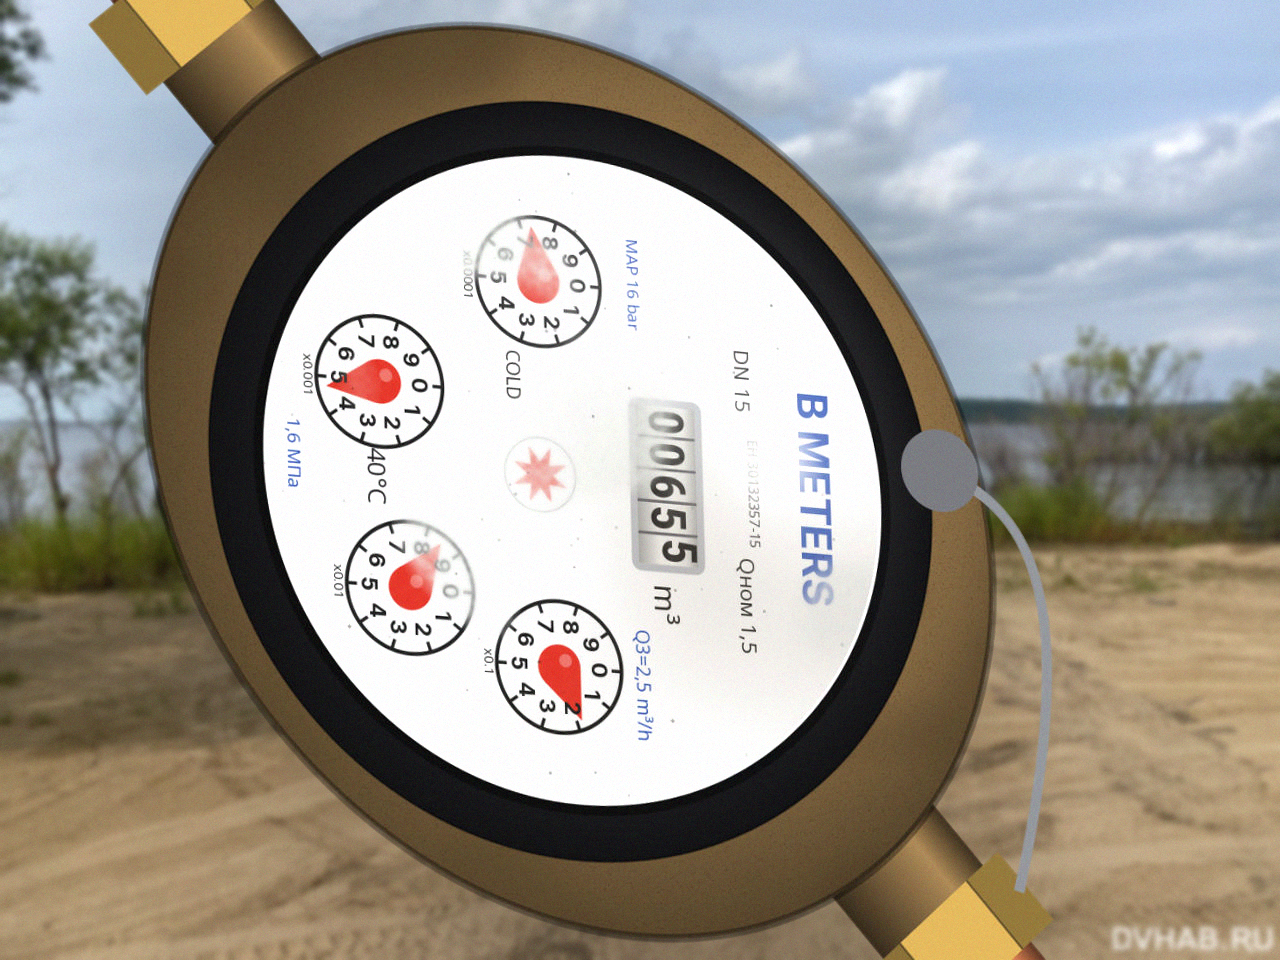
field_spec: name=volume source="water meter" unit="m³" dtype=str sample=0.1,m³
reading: 655.1847,m³
